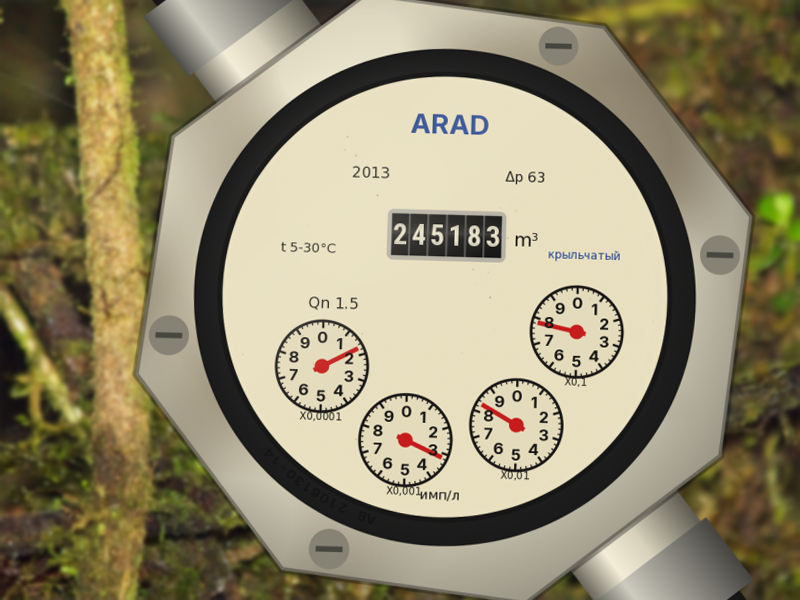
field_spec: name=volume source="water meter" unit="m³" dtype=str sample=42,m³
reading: 245183.7831,m³
